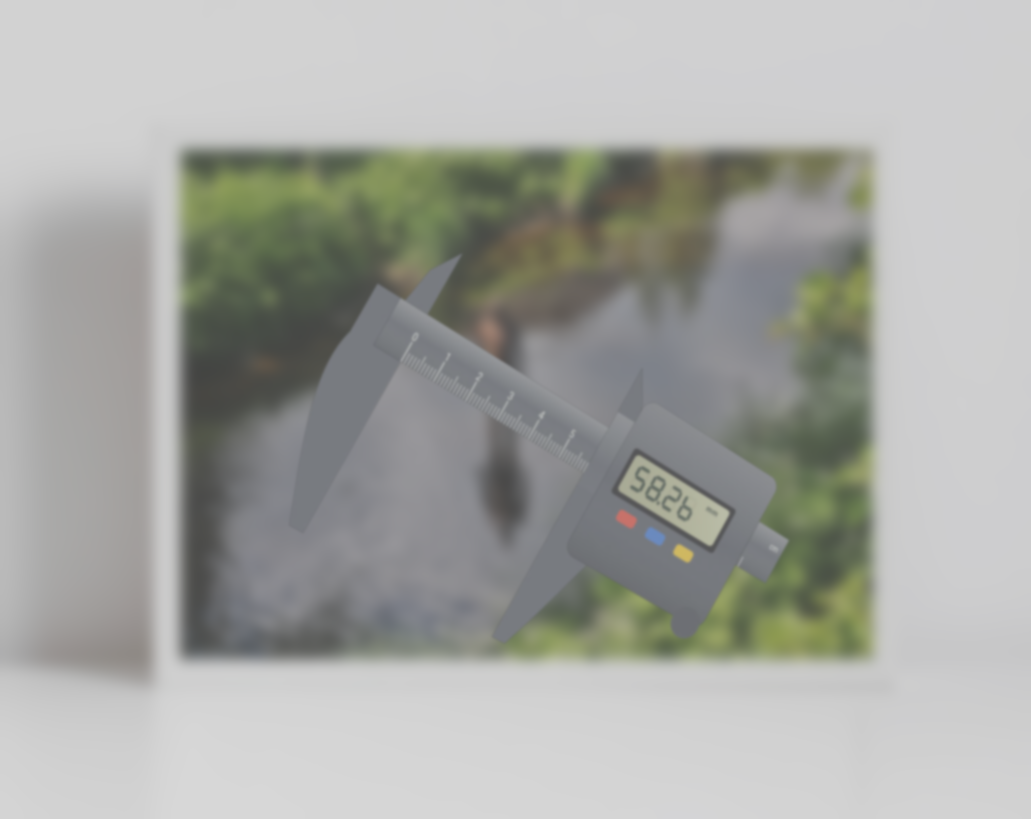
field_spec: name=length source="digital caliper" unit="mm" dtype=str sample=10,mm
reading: 58.26,mm
